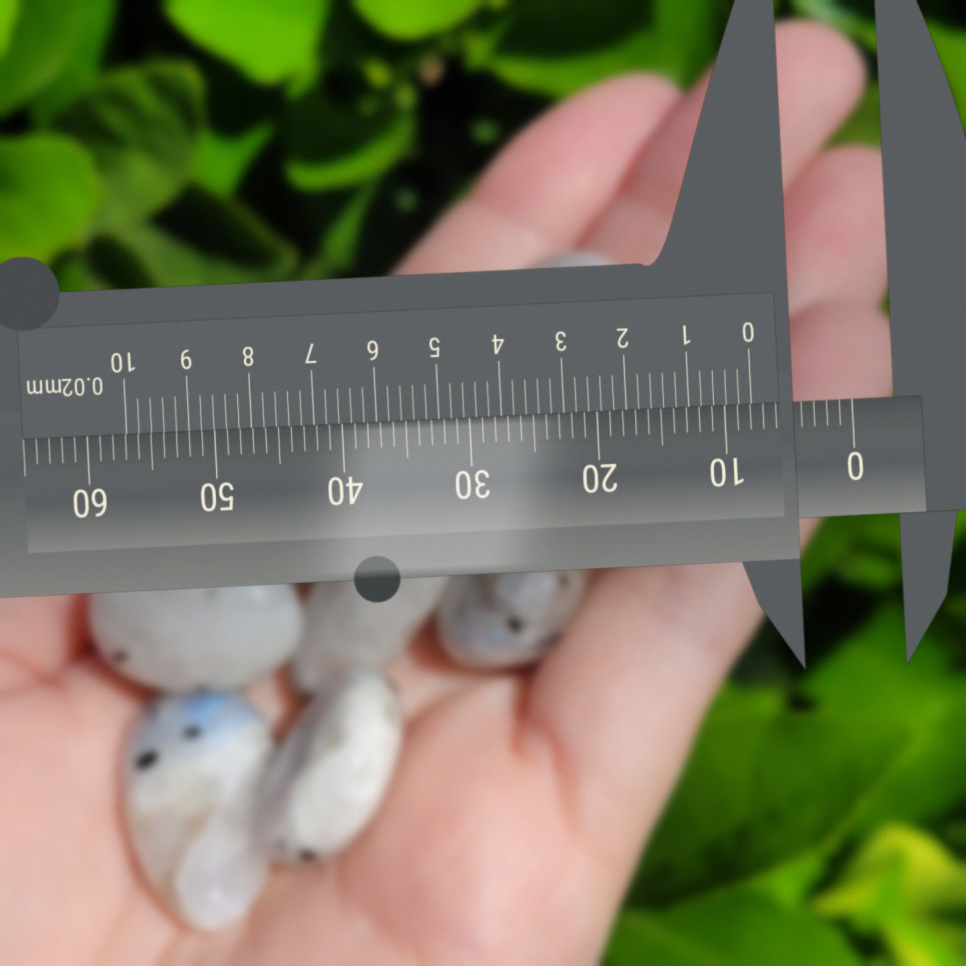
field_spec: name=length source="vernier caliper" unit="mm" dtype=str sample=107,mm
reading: 7.9,mm
